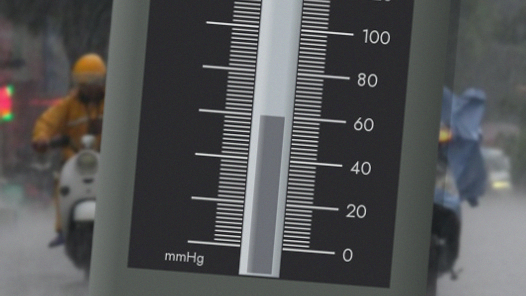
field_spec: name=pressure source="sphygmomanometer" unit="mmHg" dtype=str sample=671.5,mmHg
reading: 60,mmHg
